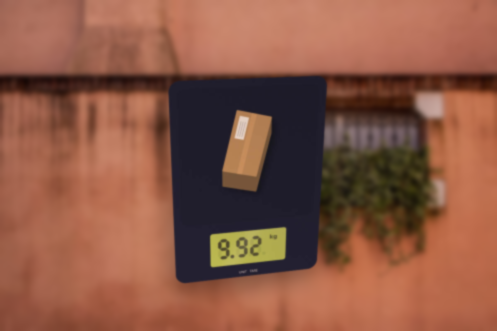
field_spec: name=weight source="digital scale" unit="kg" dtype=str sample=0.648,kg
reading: 9.92,kg
